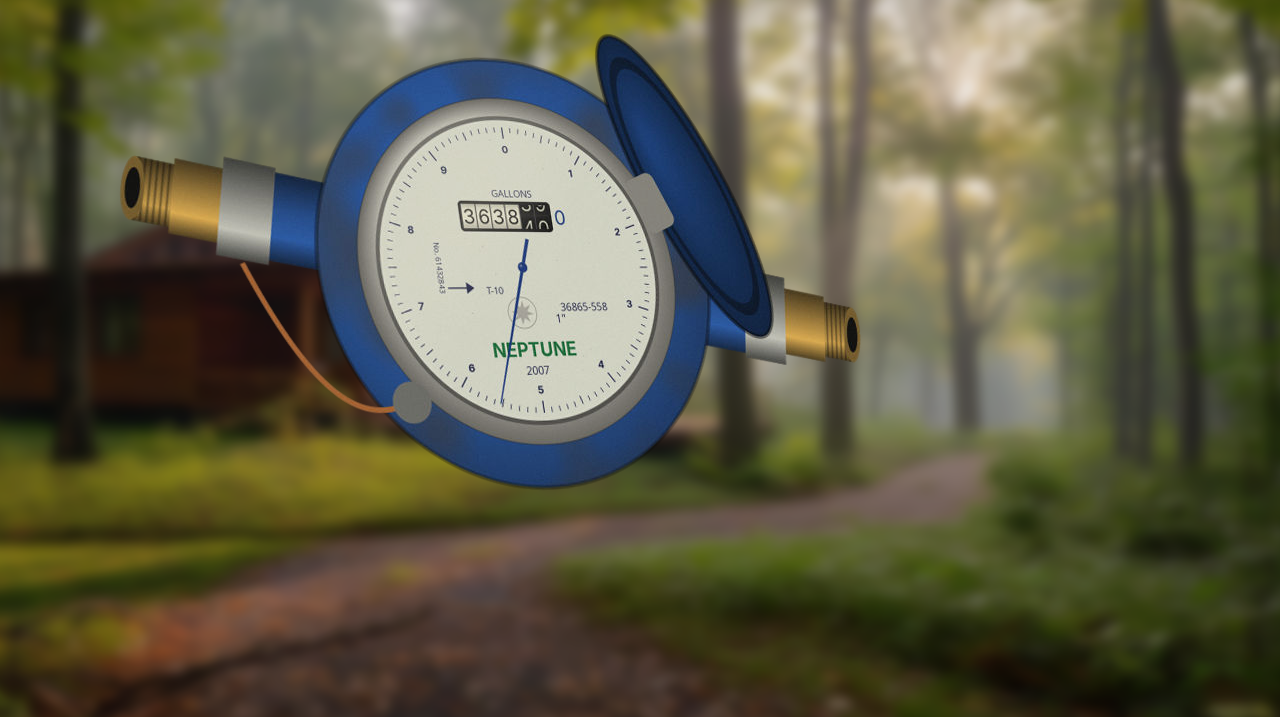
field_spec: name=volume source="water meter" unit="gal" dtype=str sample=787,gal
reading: 3638395.5,gal
